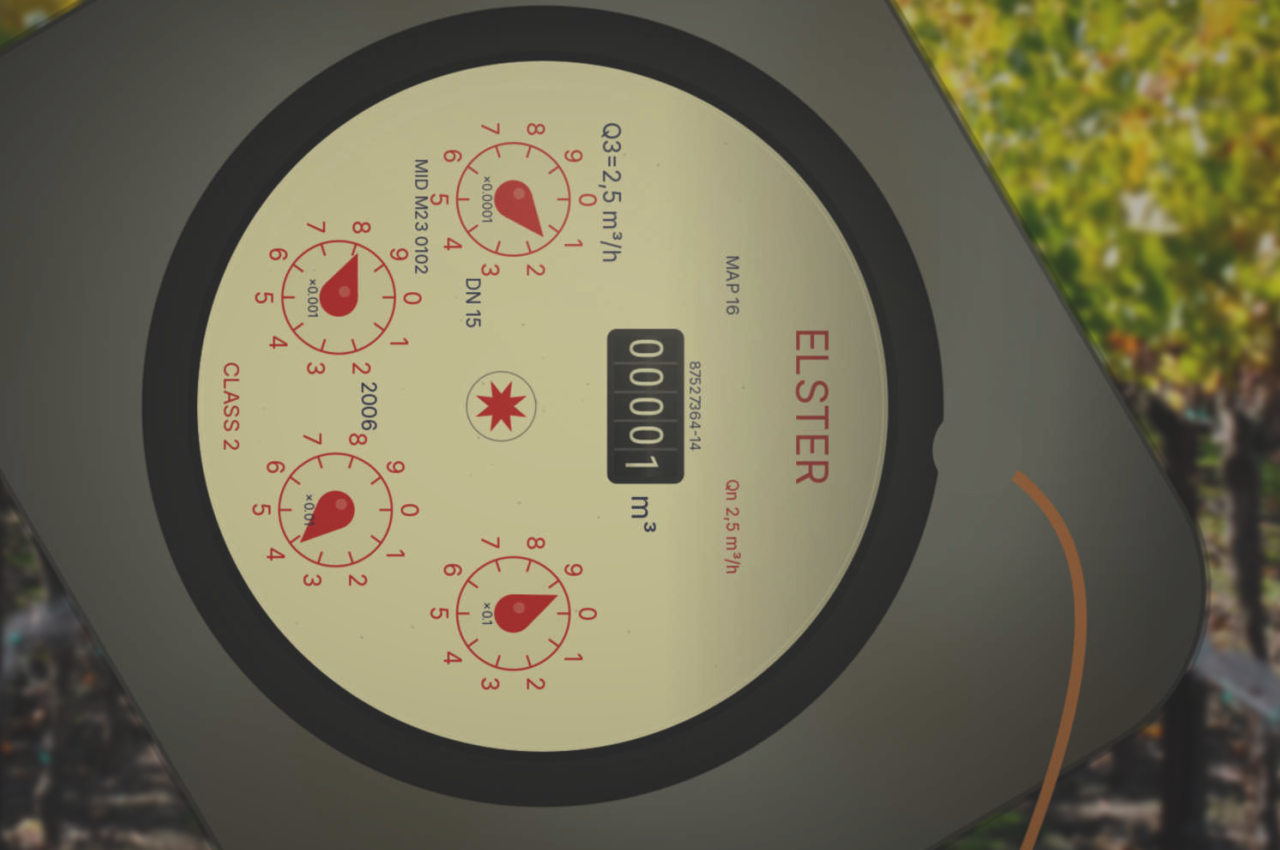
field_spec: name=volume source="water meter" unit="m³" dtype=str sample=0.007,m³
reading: 0.9381,m³
